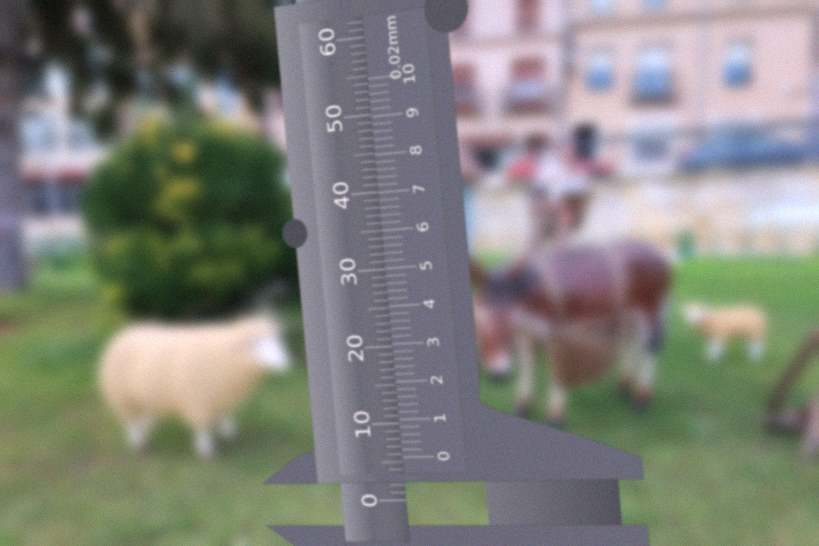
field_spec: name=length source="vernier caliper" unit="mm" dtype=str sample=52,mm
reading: 5.6,mm
